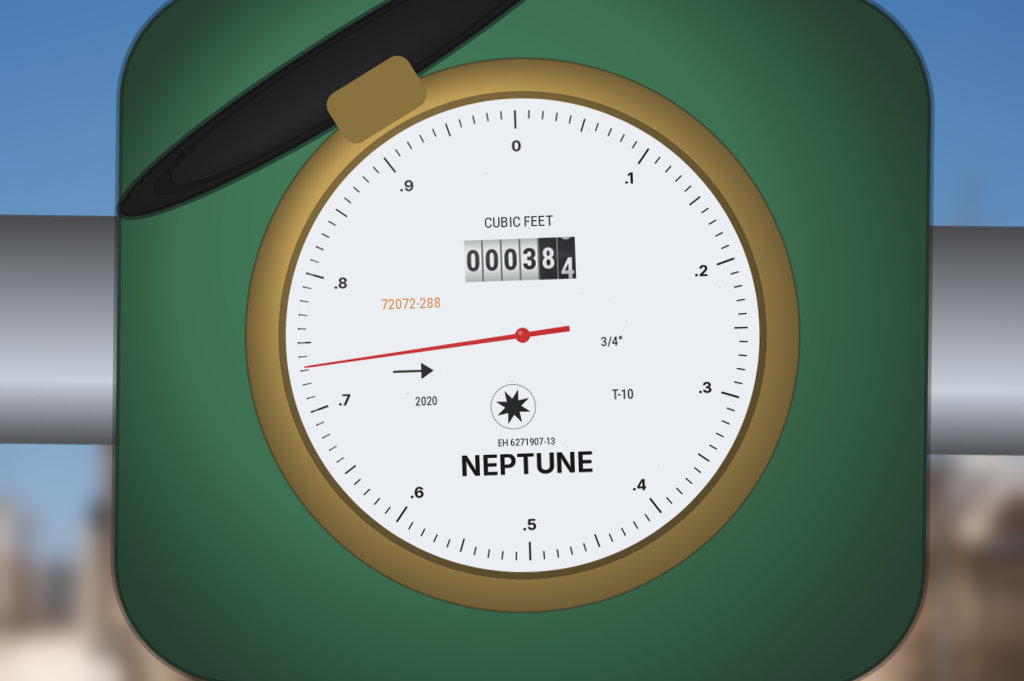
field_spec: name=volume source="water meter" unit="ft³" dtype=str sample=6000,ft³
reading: 383.73,ft³
